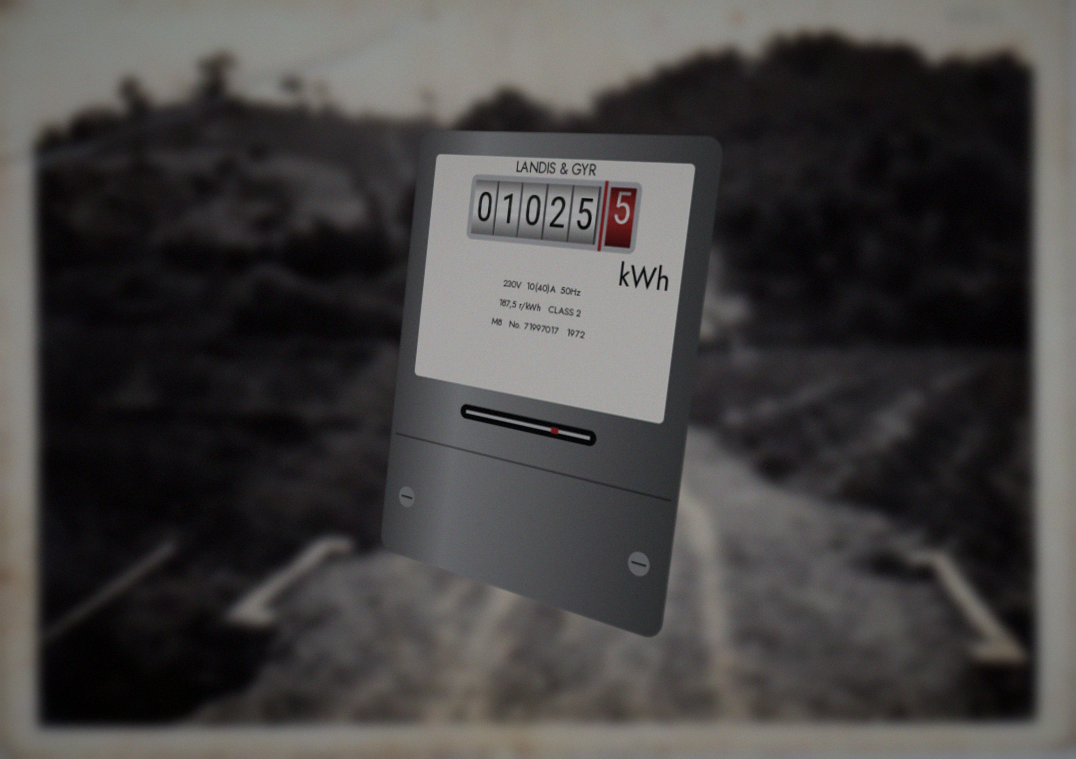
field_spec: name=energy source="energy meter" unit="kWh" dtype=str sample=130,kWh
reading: 1025.5,kWh
